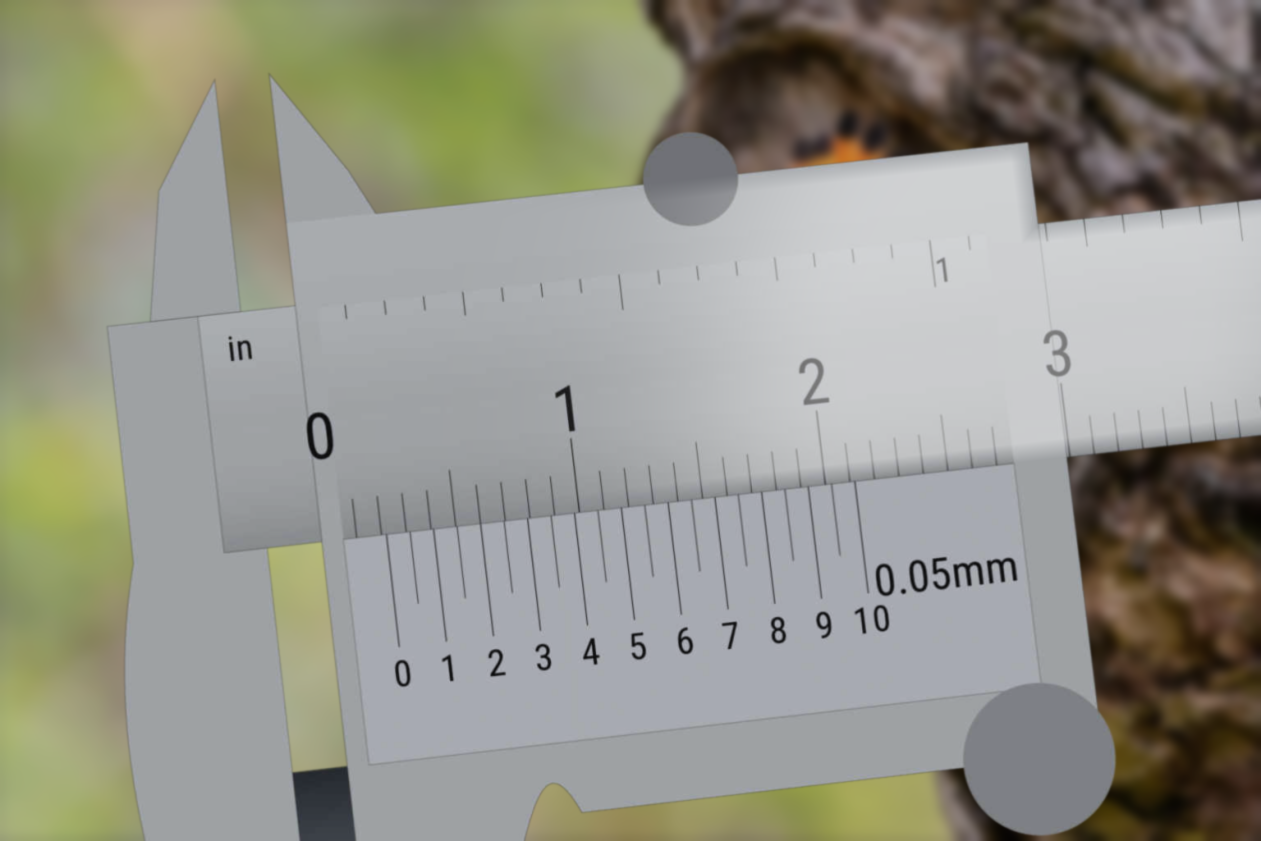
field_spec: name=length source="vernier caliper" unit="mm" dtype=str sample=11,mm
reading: 2.2,mm
